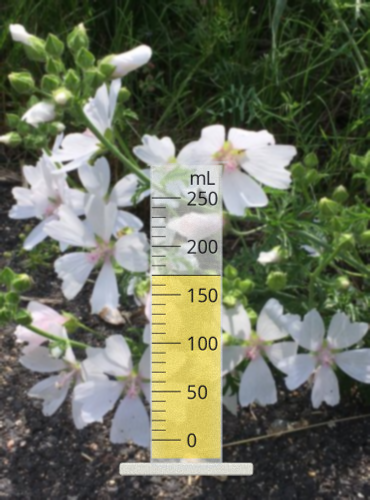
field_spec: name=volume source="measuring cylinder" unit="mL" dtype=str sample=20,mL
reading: 170,mL
